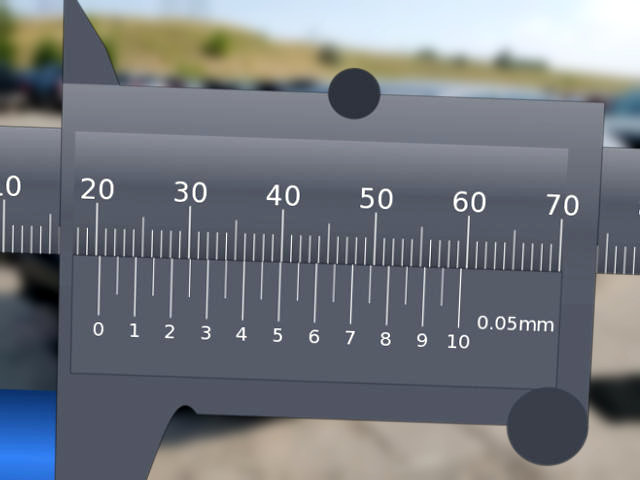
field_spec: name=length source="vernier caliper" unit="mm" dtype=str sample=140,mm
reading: 20.4,mm
